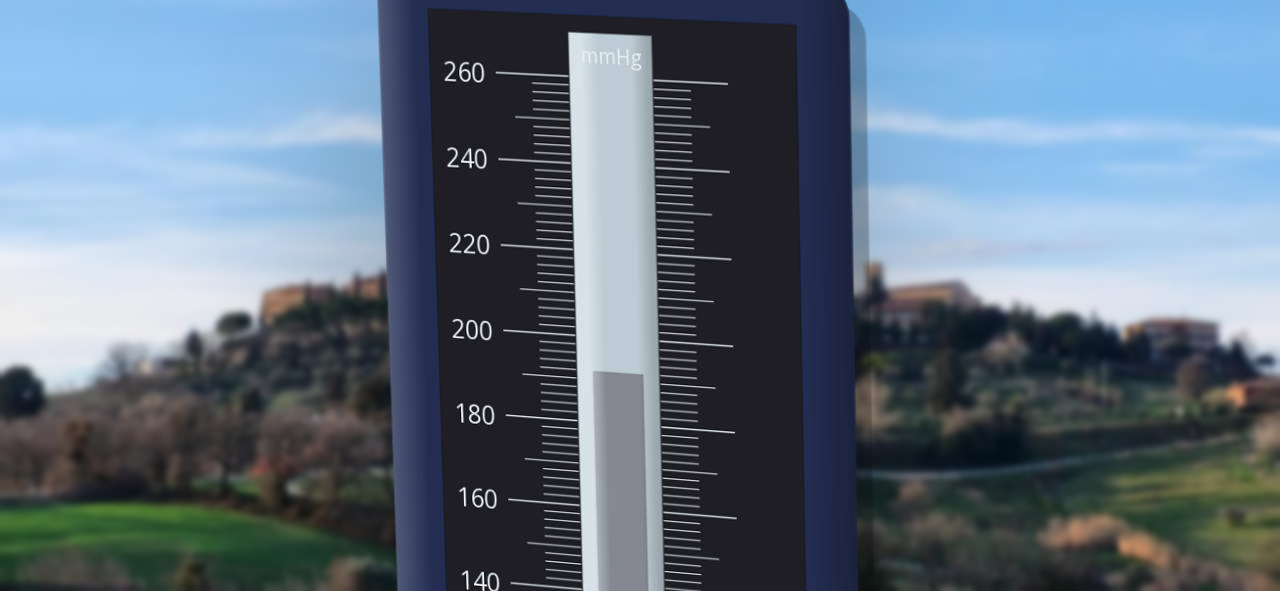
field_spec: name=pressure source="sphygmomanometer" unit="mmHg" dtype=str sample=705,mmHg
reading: 192,mmHg
